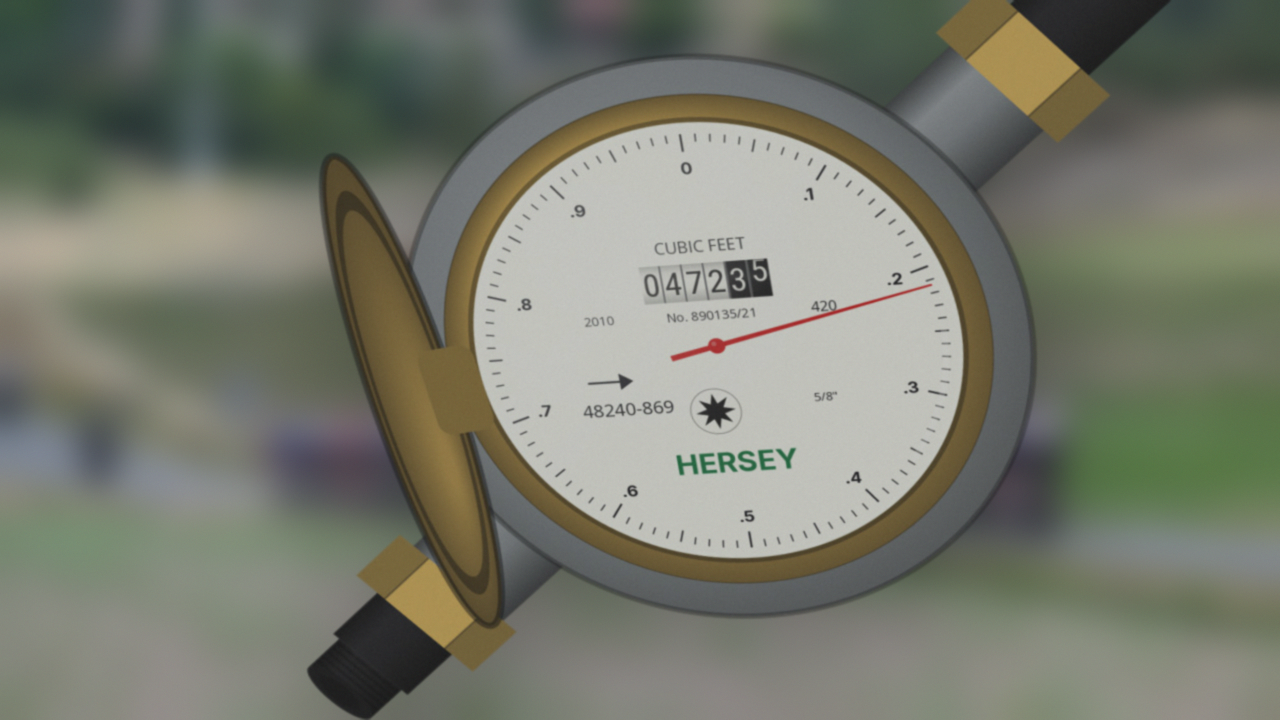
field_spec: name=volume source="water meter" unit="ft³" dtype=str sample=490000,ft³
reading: 47235.21,ft³
